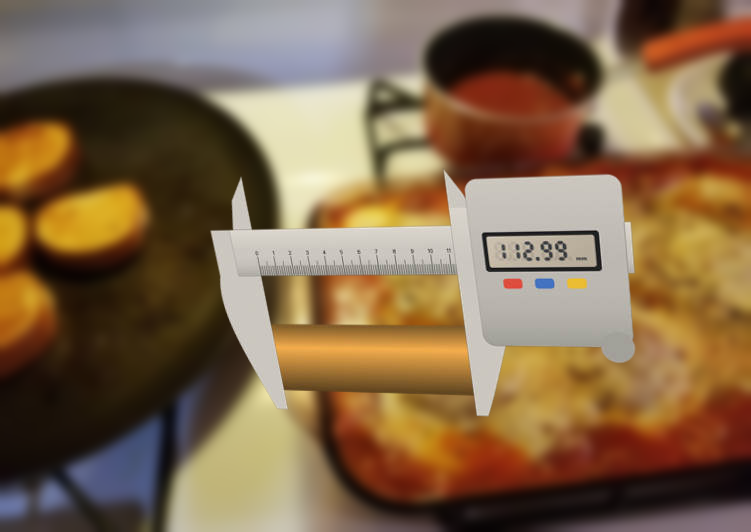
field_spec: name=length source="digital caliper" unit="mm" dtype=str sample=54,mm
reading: 112.99,mm
